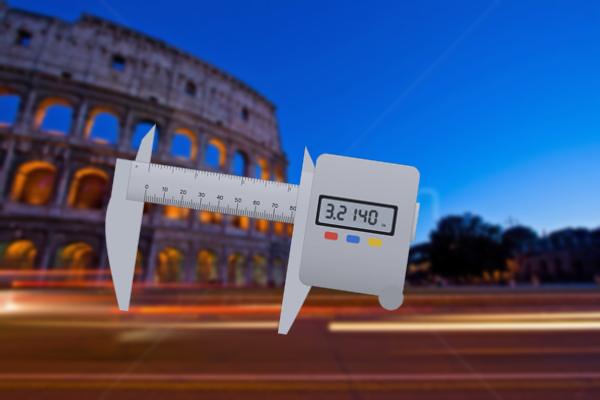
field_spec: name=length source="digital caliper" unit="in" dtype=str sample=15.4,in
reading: 3.2140,in
